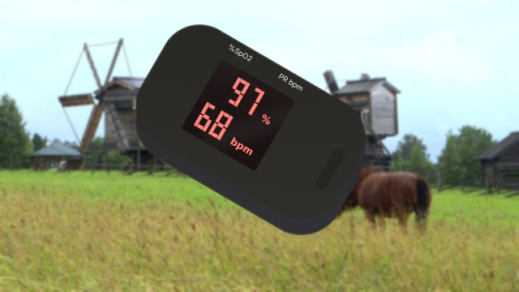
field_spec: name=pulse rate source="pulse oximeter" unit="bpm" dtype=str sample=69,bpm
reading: 68,bpm
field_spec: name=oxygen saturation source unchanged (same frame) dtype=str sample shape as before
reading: 97,%
